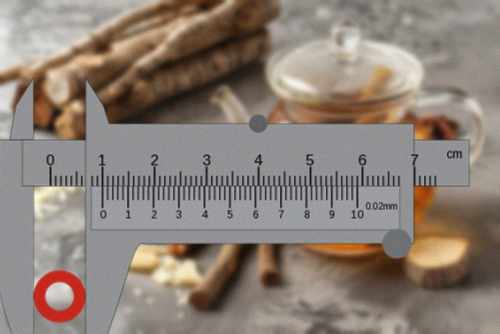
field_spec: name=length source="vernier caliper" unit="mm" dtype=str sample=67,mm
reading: 10.0,mm
